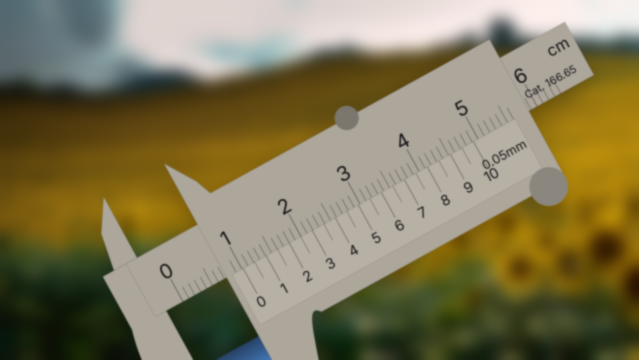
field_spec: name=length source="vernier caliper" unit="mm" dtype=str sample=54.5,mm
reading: 10.2,mm
